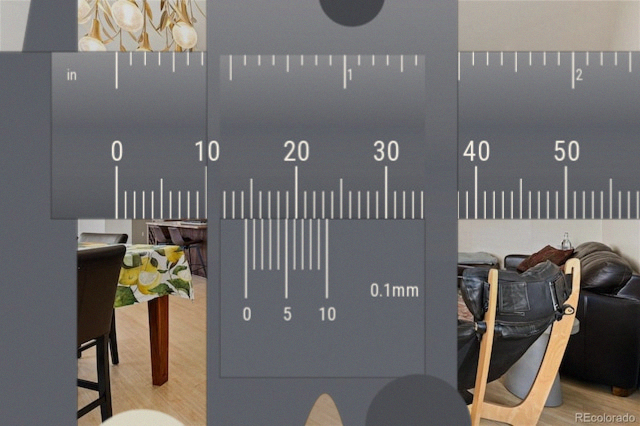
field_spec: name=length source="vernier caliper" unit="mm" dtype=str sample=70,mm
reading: 14.4,mm
